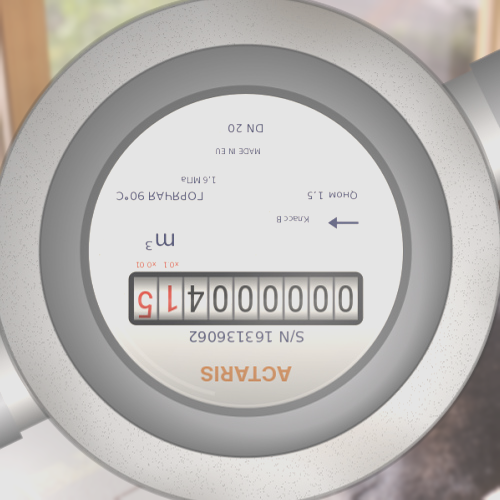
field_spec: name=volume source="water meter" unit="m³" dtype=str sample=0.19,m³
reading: 4.15,m³
